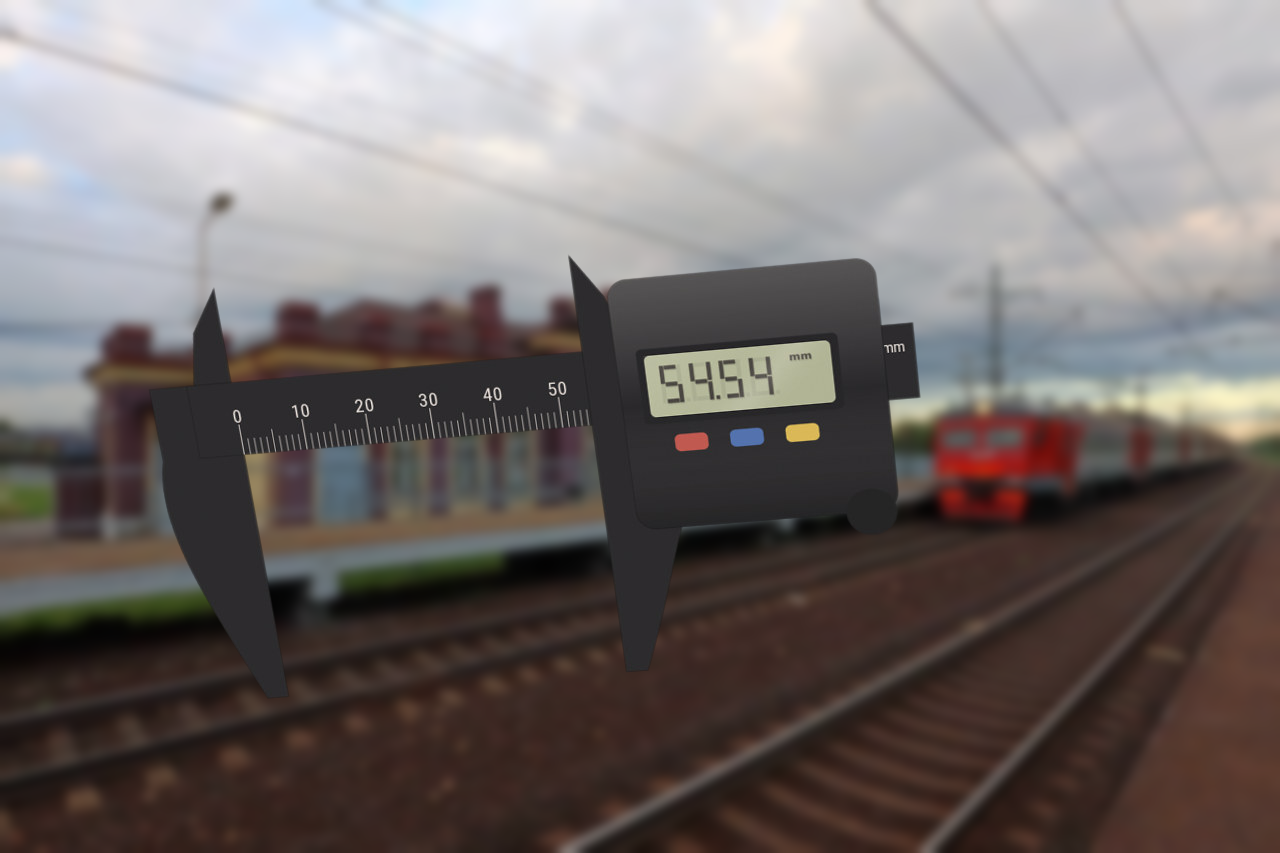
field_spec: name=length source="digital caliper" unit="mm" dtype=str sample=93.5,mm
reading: 54.54,mm
